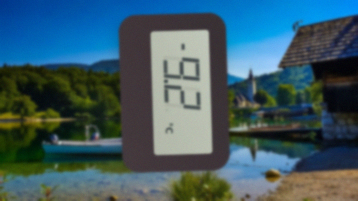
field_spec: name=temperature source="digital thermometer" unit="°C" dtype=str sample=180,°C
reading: -9.2,°C
